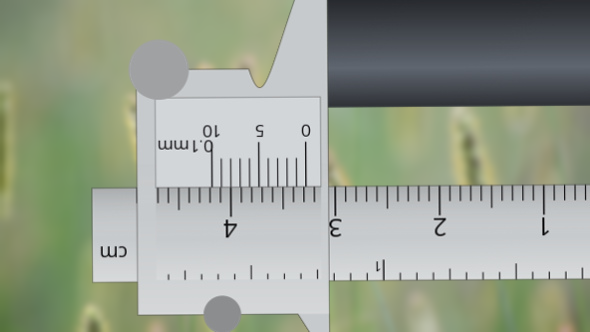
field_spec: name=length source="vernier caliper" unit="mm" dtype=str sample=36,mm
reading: 32.8,mm
